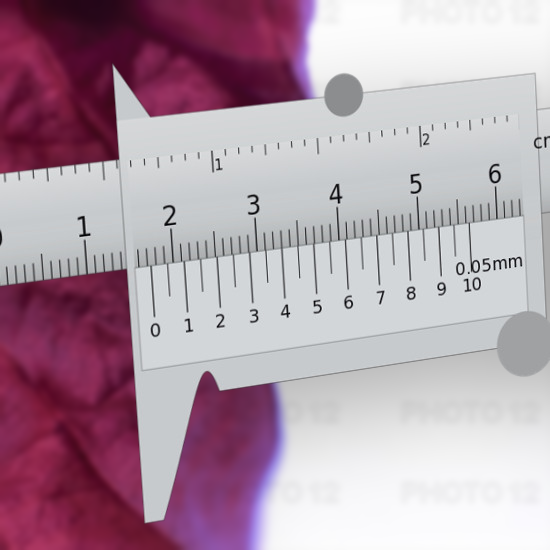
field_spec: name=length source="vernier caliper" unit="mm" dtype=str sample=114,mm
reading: 17.4,mm
